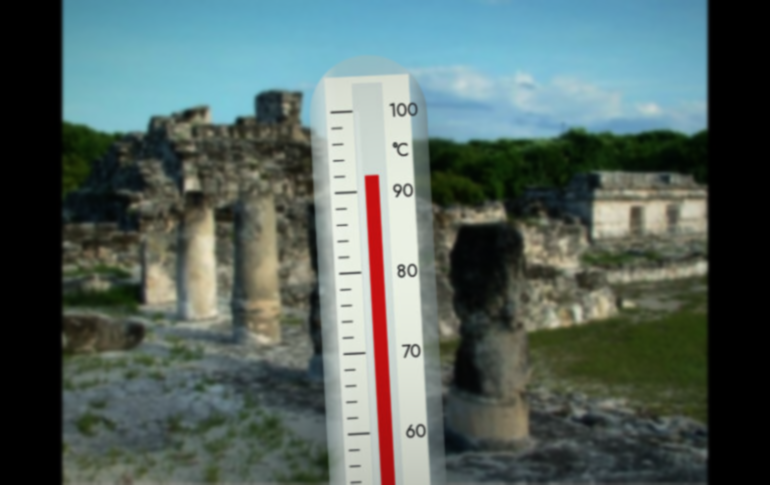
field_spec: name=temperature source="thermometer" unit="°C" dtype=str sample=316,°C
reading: 92,°C
